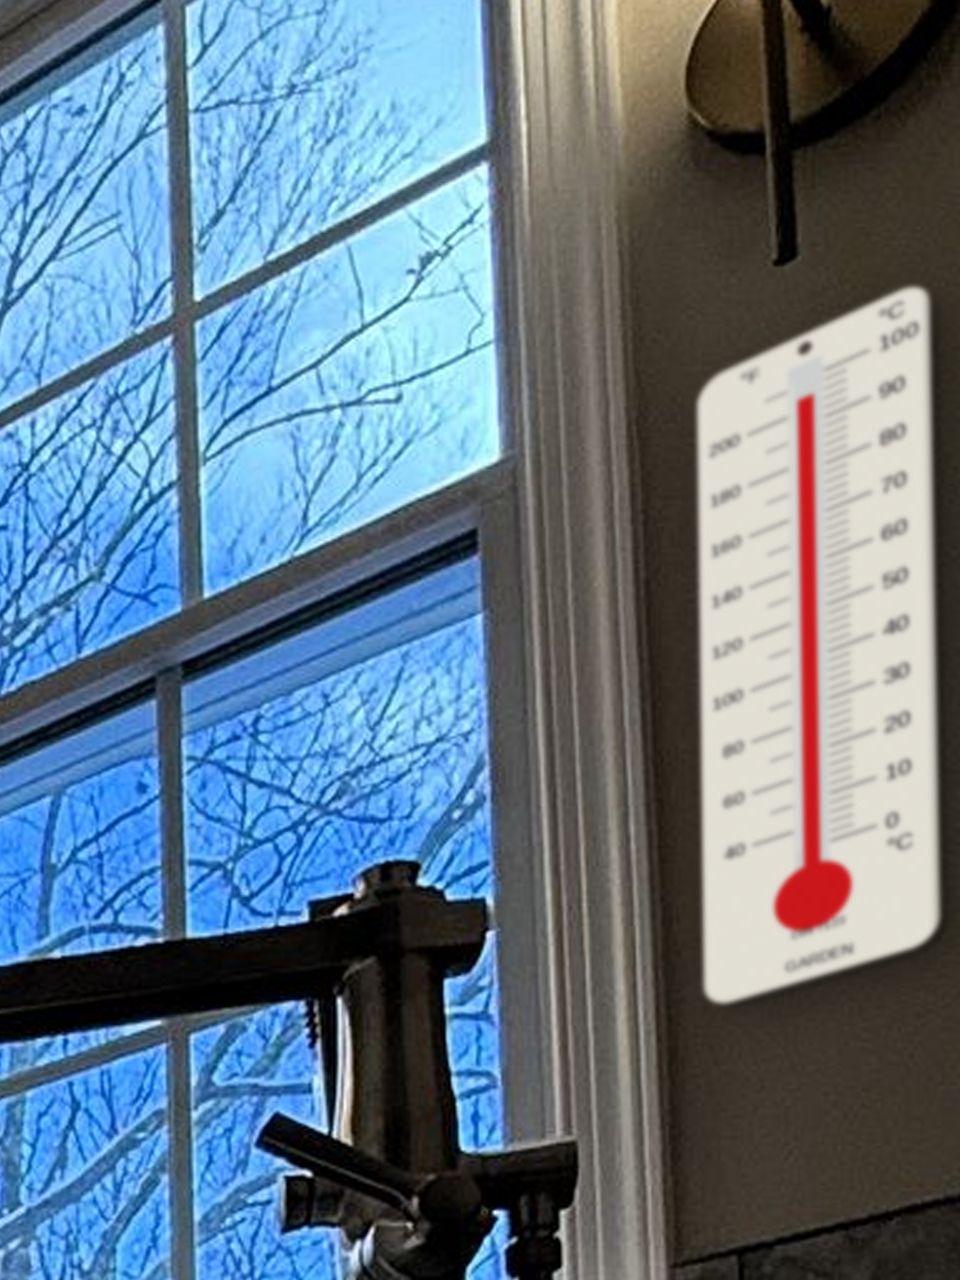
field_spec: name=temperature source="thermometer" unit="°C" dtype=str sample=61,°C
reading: 96,°C
